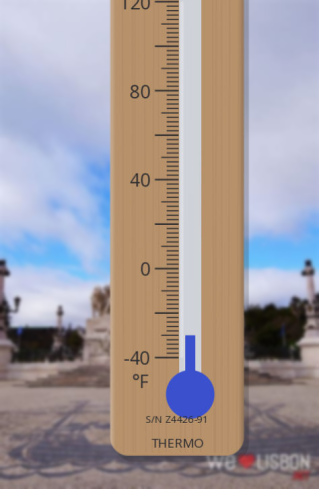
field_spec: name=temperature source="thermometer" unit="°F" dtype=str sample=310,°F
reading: -30,°F
